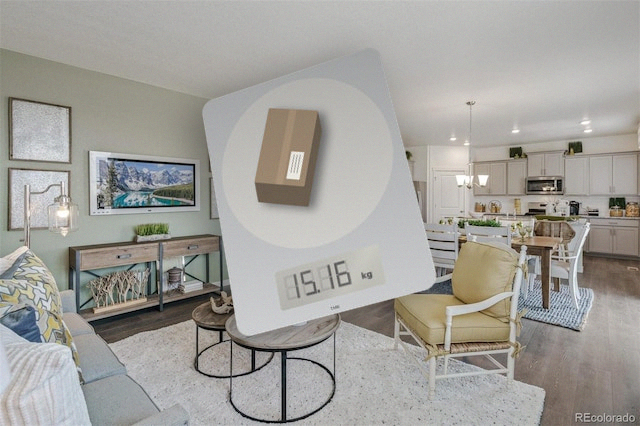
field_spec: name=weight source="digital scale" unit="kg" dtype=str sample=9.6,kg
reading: 15.16,kg
